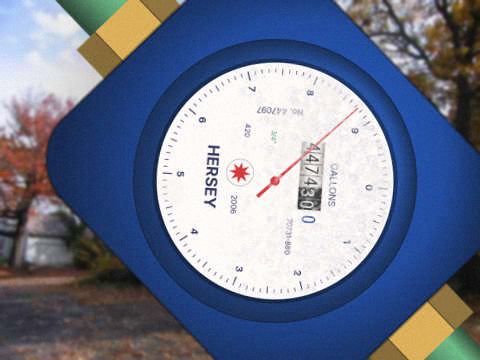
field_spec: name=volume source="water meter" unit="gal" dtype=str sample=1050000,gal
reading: 4474298.7,gal
